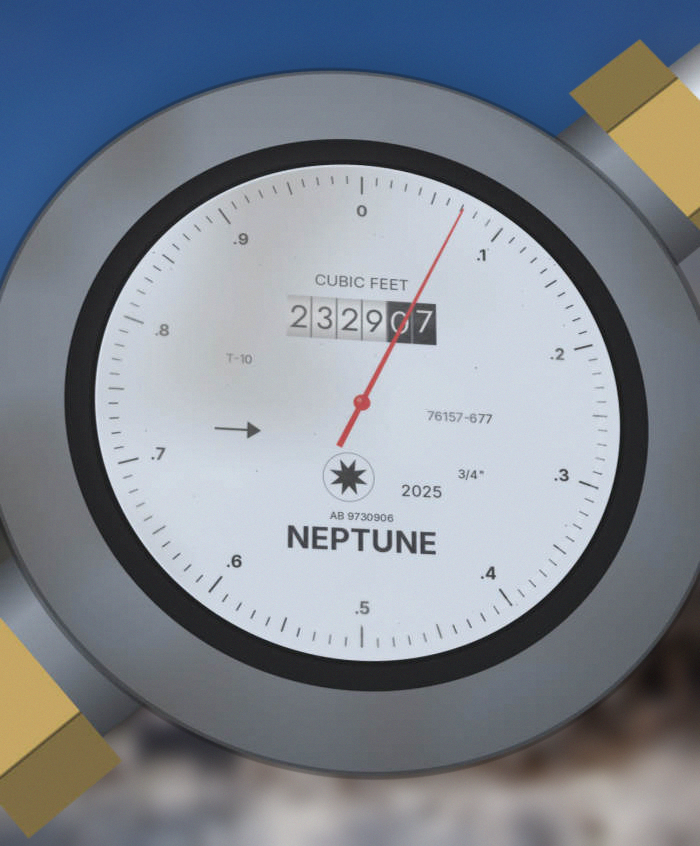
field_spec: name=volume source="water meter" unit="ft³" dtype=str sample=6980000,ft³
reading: 232907.07,ft³
